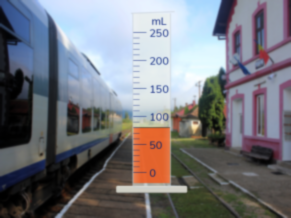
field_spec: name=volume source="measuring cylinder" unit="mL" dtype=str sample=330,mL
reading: 80,mL
